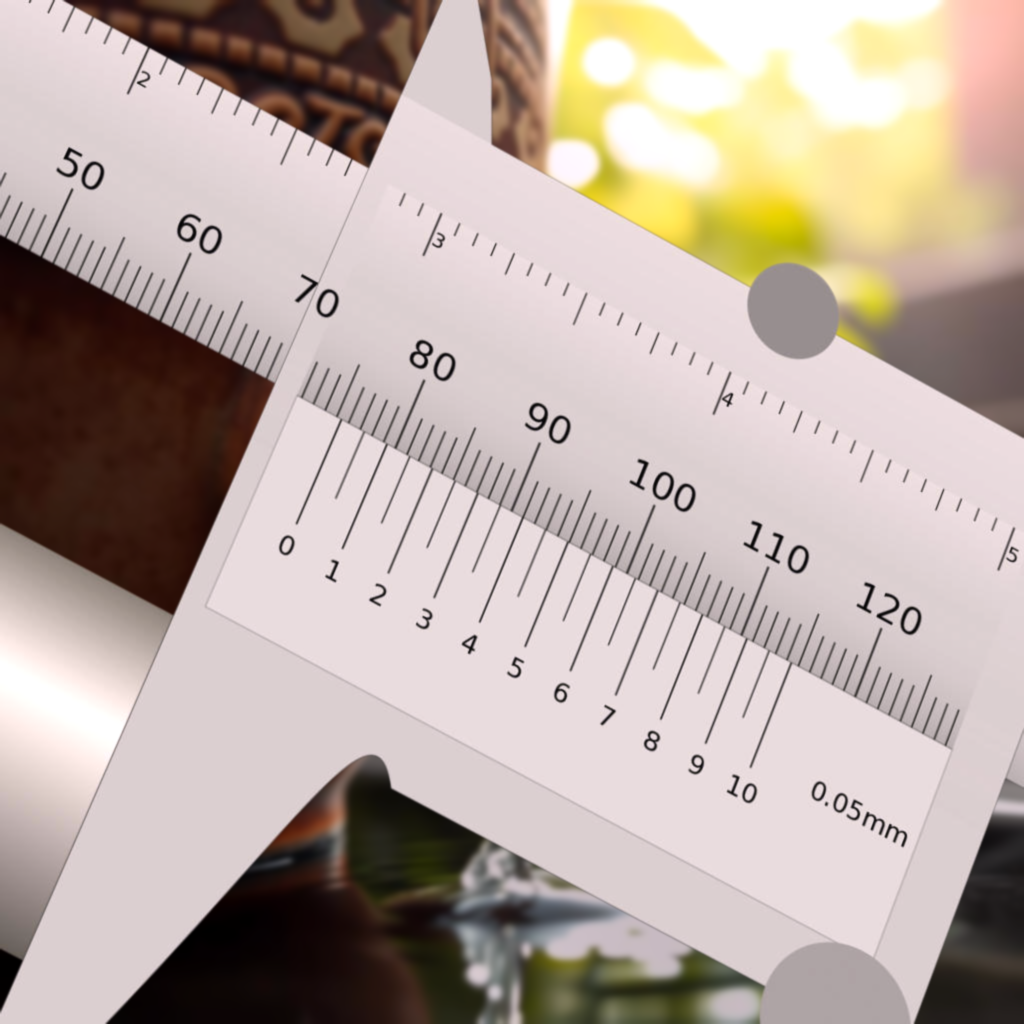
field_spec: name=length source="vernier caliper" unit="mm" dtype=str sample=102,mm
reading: 75.4,mm
